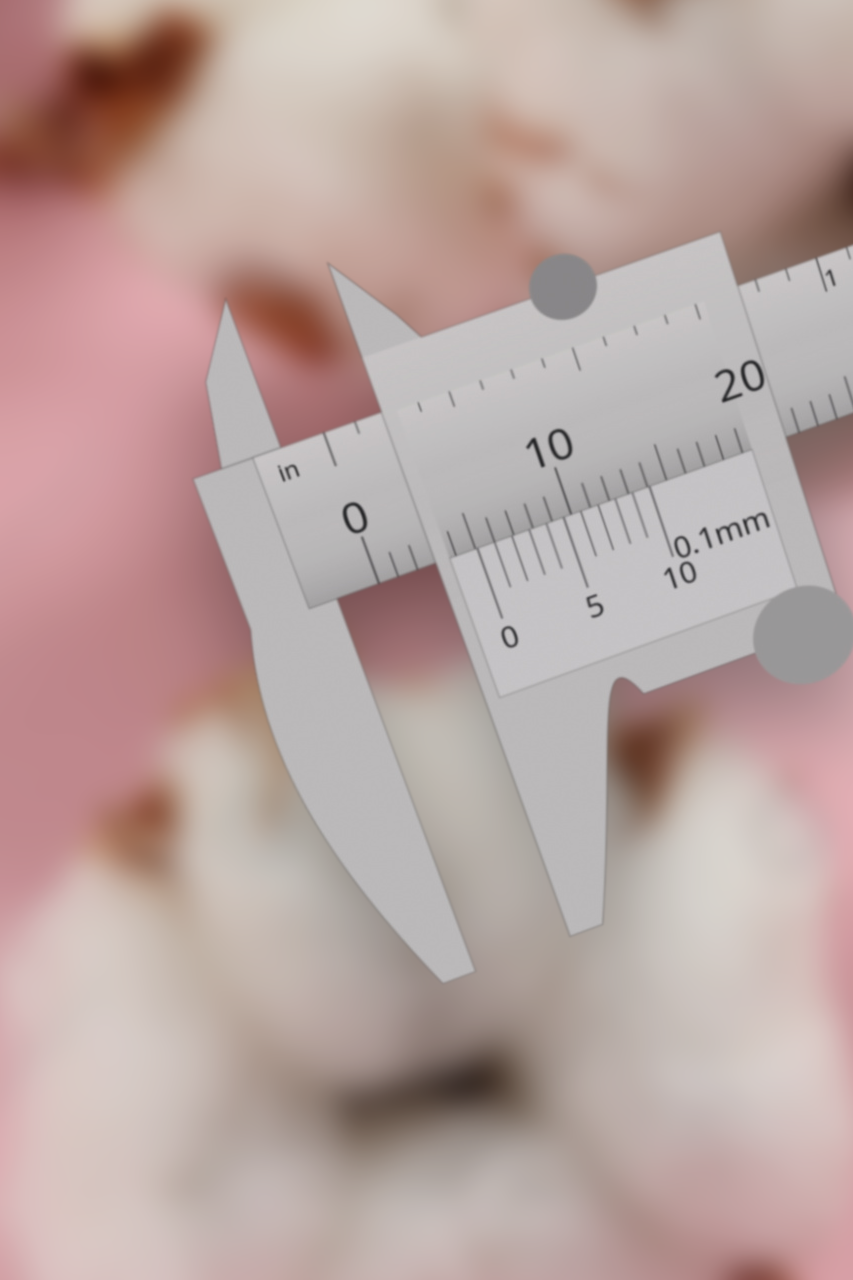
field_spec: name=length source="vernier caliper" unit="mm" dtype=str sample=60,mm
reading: 5.1,mm
